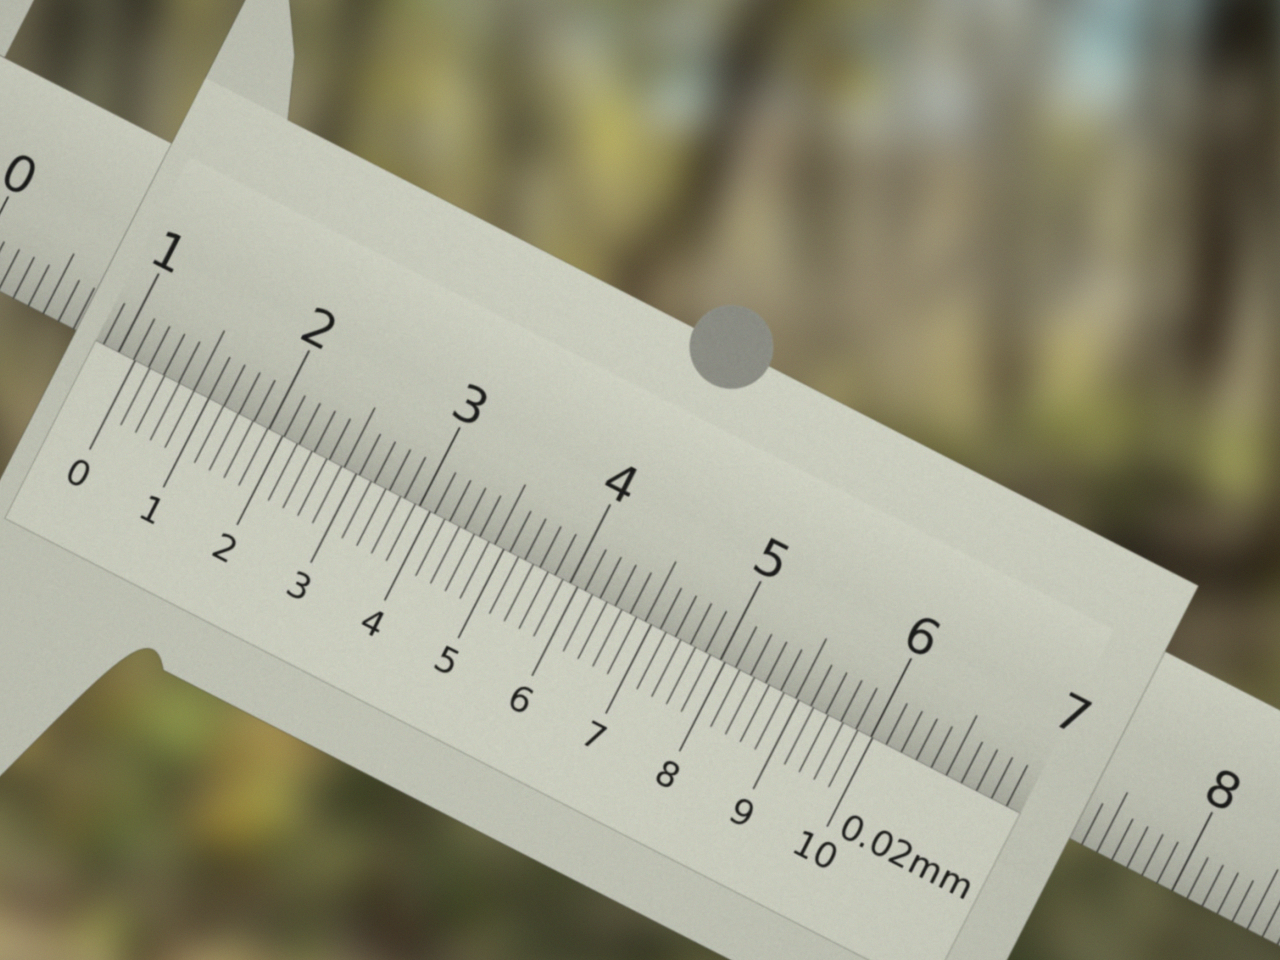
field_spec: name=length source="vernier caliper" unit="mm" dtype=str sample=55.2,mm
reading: 11.1,mm
